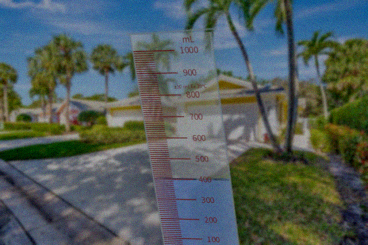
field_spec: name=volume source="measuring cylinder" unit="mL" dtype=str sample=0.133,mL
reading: 400,mL
